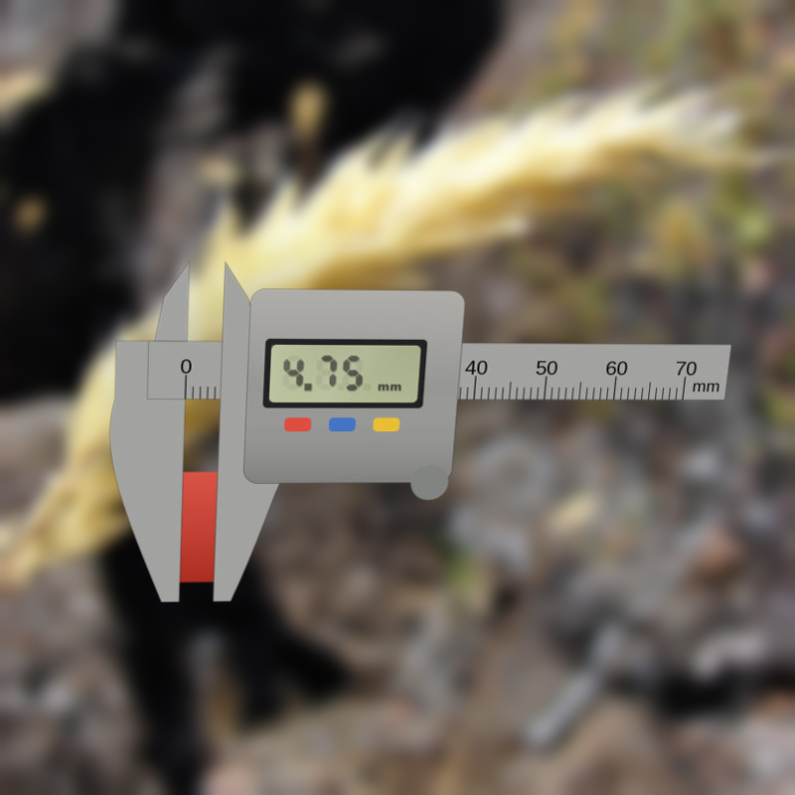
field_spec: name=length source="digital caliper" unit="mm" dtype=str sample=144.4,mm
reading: 4.75,mm
